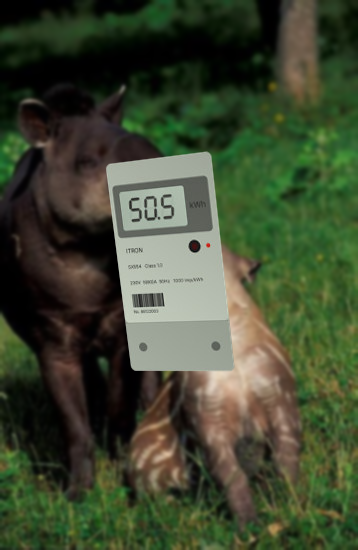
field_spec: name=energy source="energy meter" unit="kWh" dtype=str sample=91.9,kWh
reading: 50.5,kWh
